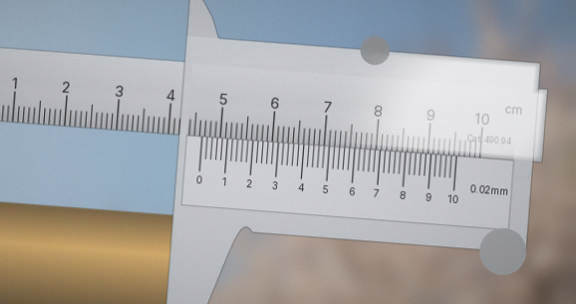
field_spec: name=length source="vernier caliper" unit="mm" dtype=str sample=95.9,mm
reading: 46.5,mm
